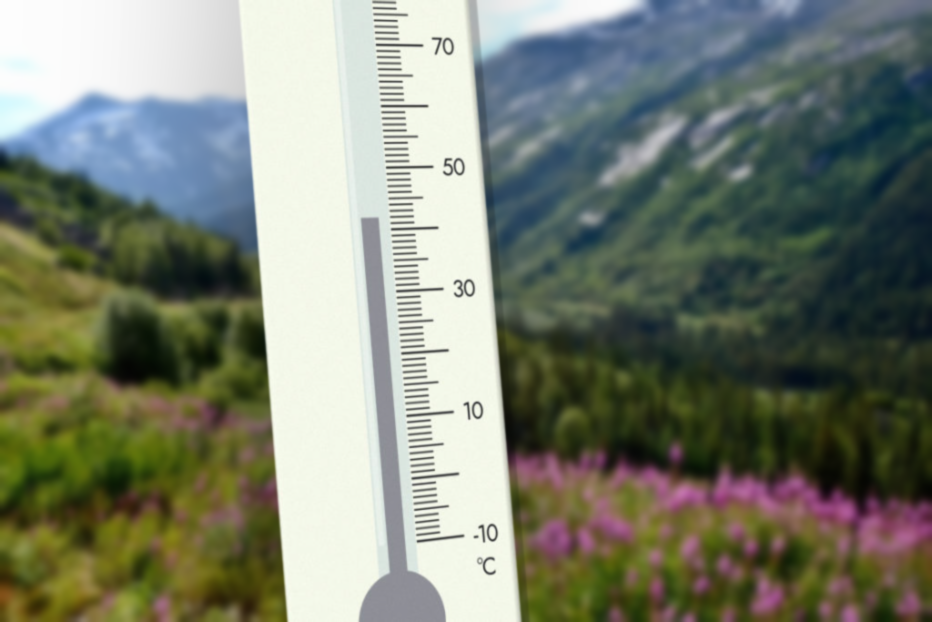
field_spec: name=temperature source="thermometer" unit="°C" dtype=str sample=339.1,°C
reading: 42,°C
